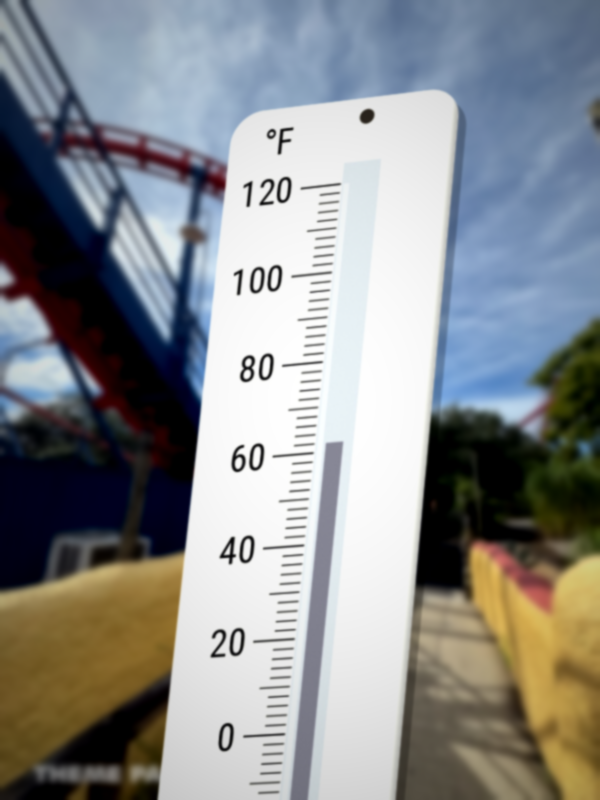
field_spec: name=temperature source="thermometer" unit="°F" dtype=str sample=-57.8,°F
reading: 62,°F
